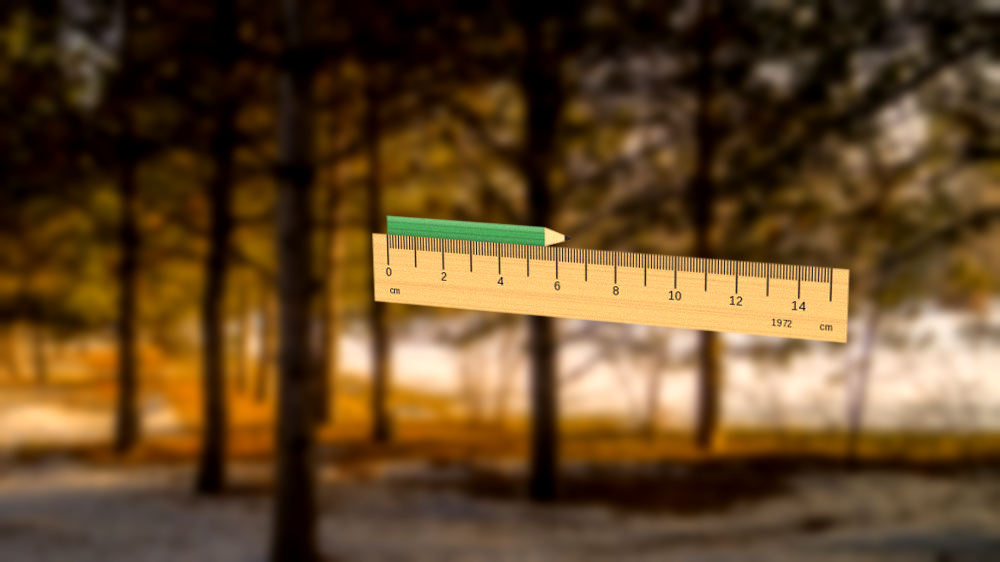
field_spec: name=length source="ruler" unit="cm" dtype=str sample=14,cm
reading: 6.5,cm
